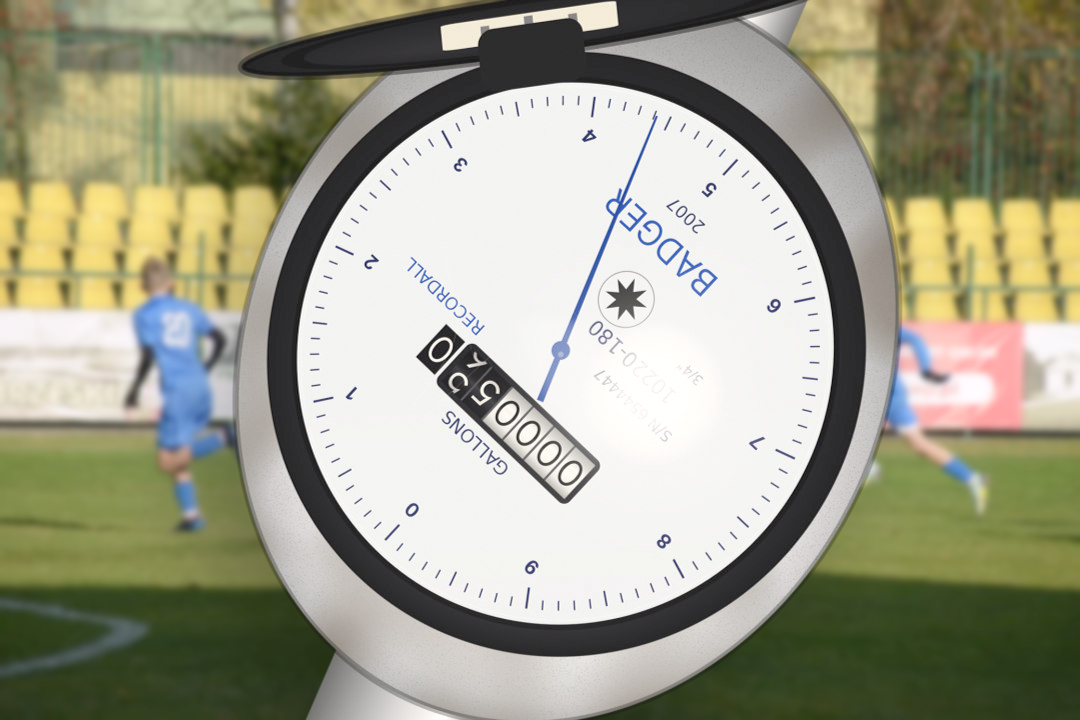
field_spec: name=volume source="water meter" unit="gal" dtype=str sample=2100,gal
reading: 554.4,gal
